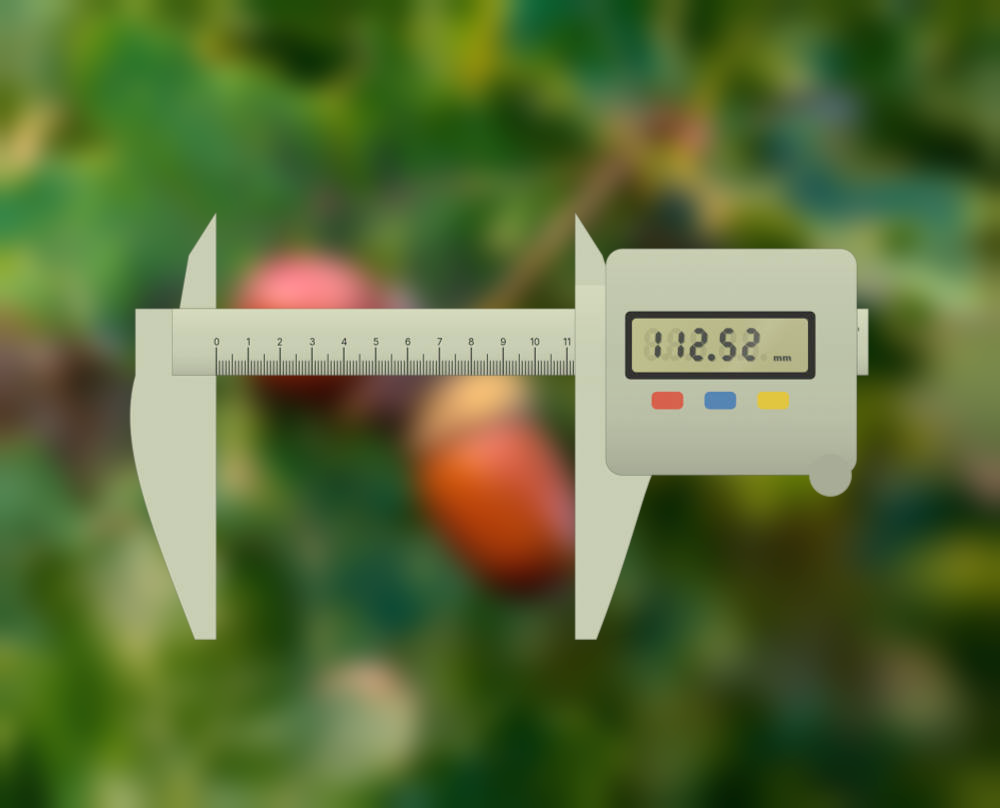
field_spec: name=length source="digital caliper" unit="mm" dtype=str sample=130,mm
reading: 112.52,mm
